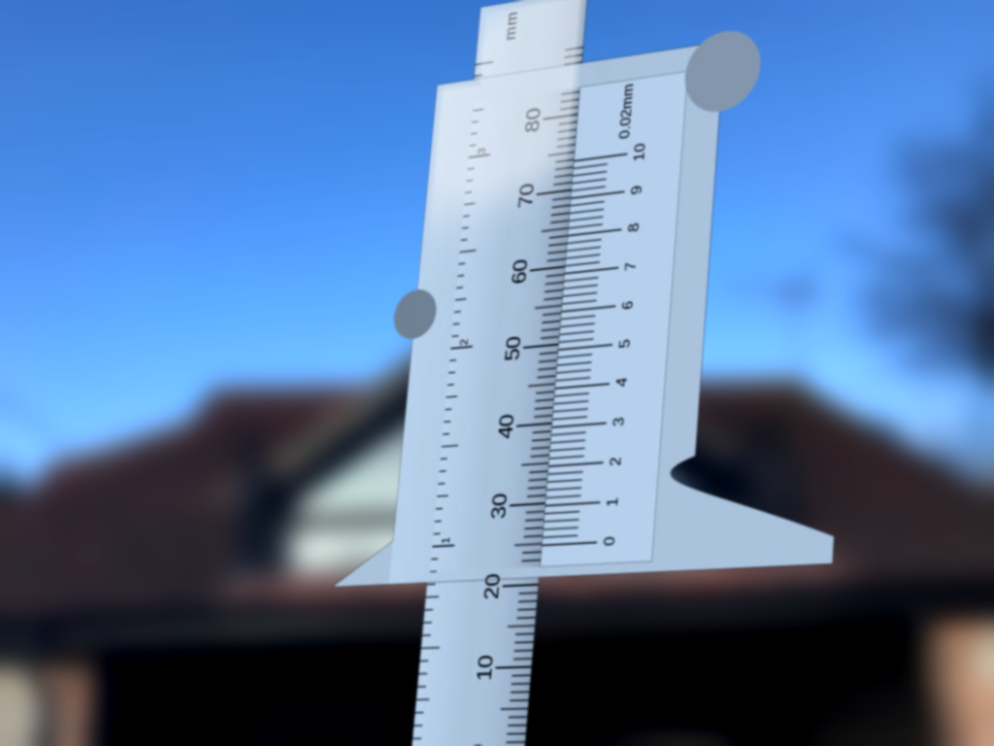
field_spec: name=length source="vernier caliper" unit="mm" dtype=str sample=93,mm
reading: 24.8,mm
